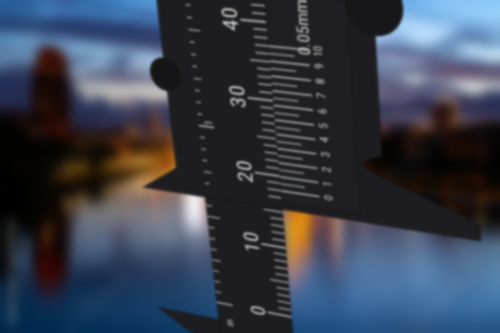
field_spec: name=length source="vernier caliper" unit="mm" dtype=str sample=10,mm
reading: 18.0,mm
